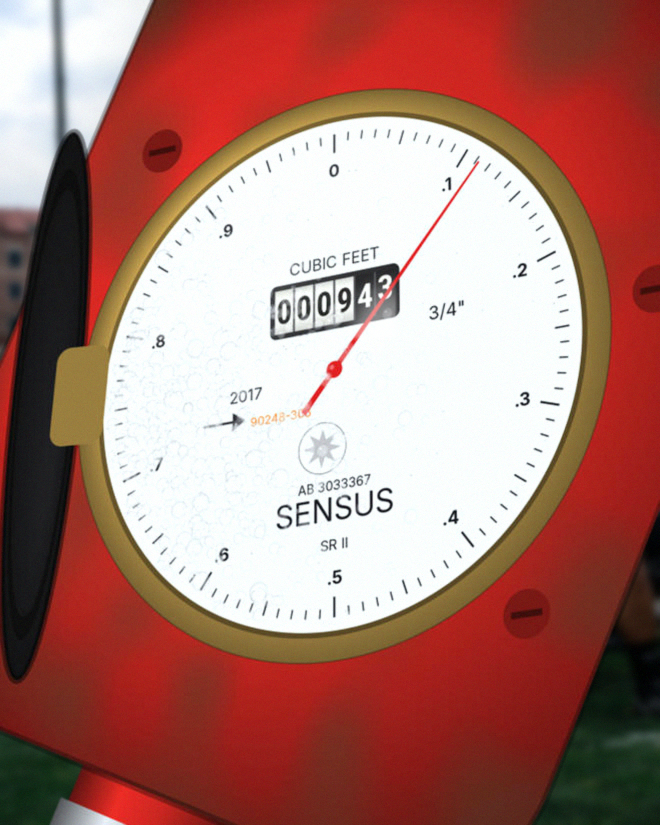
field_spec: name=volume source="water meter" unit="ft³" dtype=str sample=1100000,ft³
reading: 943.11,ft³
